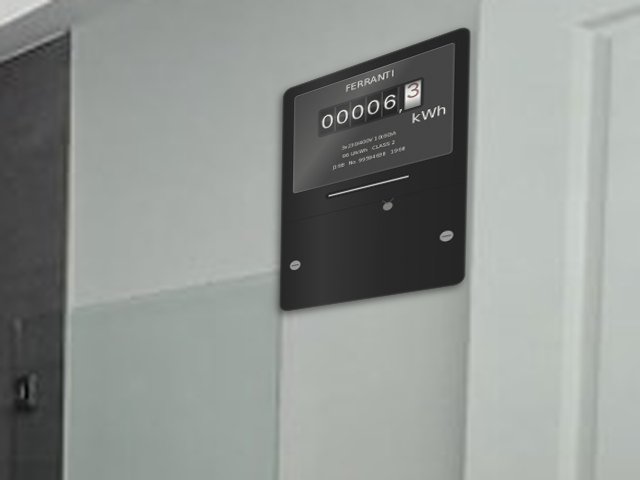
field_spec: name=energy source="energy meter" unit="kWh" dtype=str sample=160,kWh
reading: 6.3,kWh
